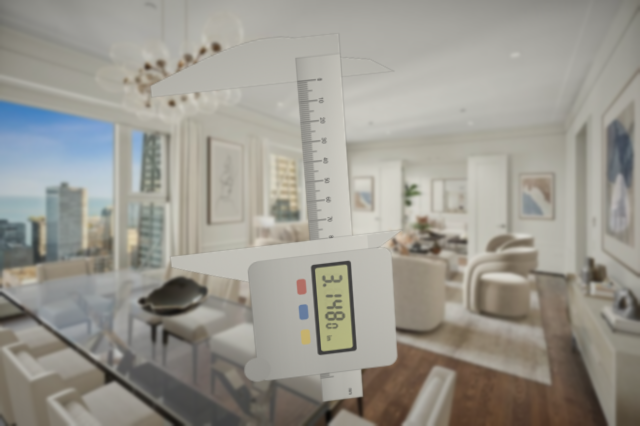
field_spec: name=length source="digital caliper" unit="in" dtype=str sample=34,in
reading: 3.1480,in
